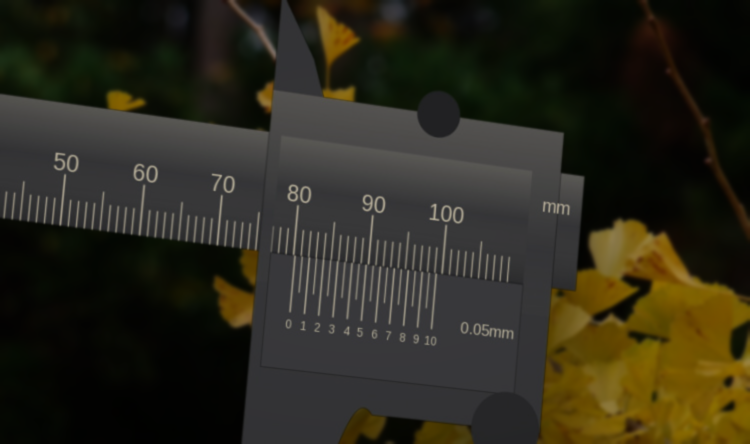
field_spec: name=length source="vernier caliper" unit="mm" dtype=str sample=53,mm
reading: 80.2,mm
